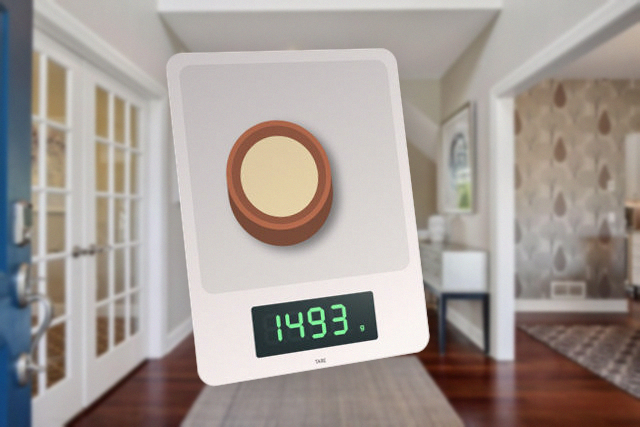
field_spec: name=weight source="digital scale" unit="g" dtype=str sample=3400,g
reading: 1493,g
